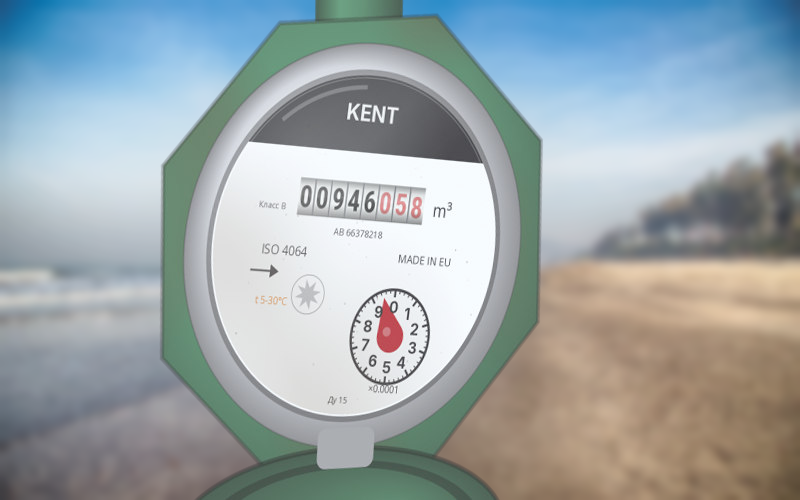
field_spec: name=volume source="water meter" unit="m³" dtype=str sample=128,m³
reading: 946.0579,m³
